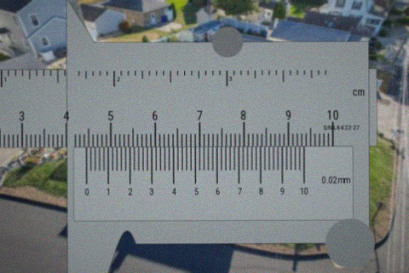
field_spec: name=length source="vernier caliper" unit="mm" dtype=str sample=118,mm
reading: 44.5,mm
